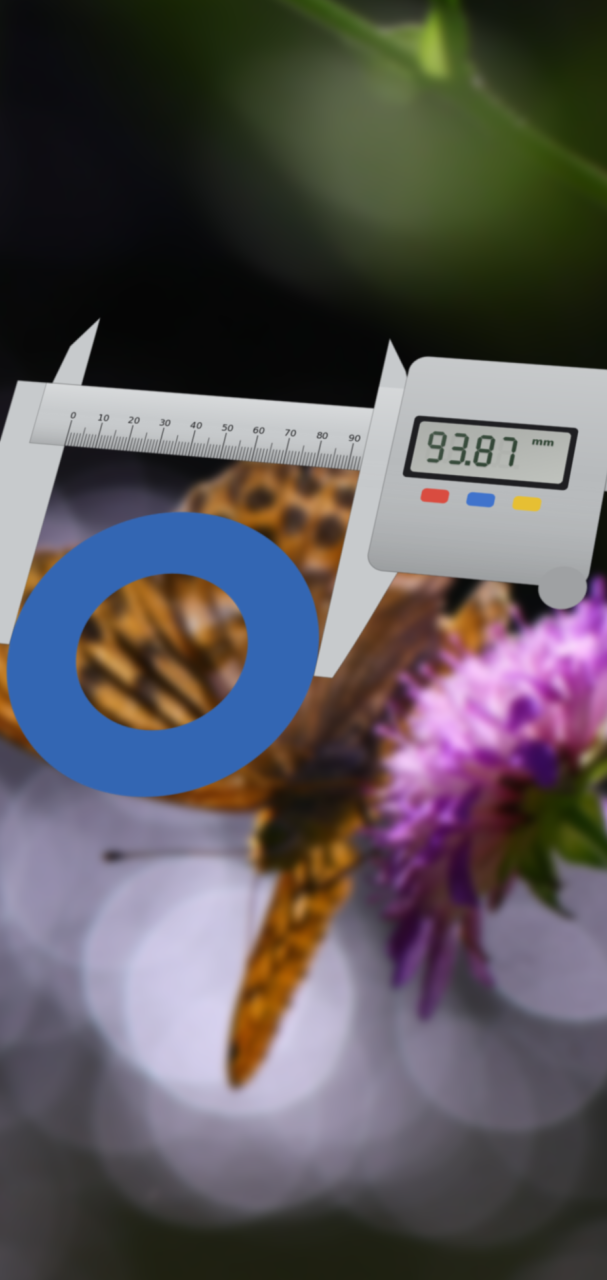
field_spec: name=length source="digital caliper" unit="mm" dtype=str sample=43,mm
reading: 93.87,mm
